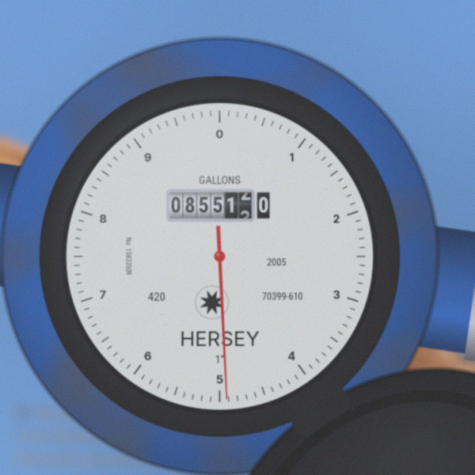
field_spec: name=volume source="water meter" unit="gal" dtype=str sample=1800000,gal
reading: 855124.9,gal
